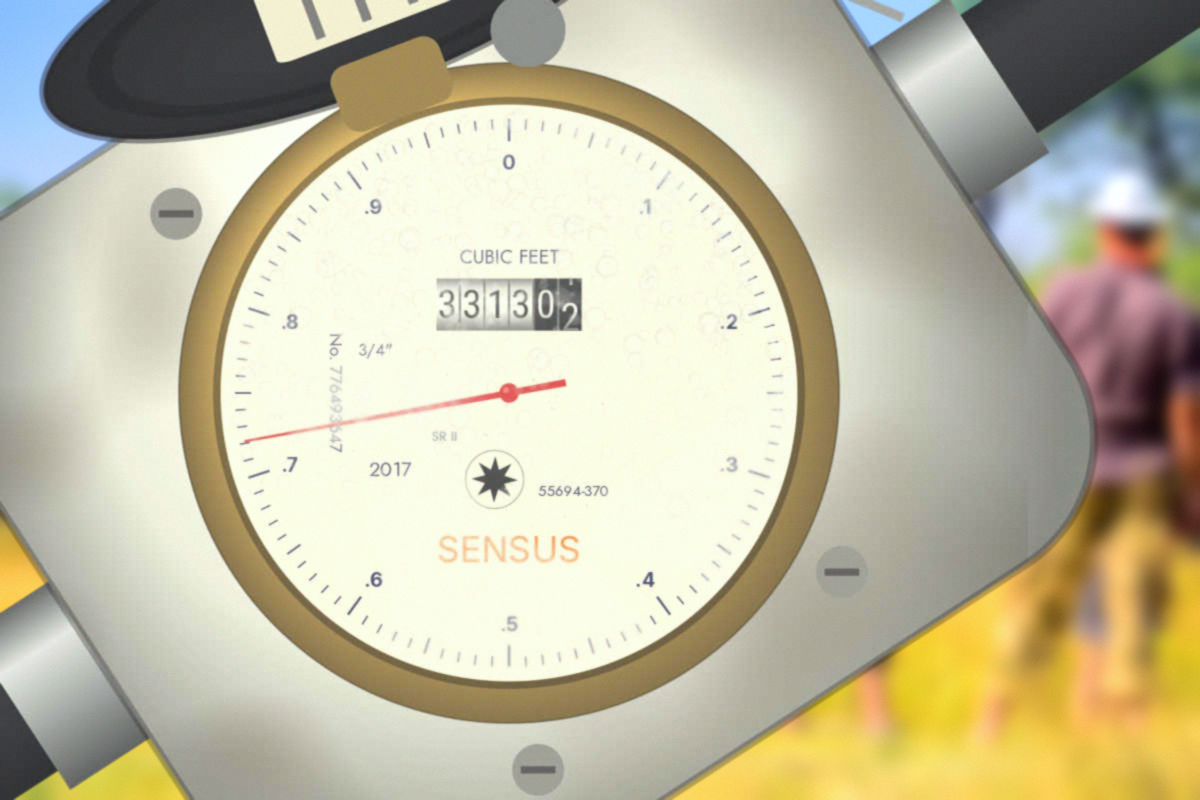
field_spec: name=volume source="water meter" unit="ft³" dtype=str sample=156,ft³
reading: 331301.72,ft³
